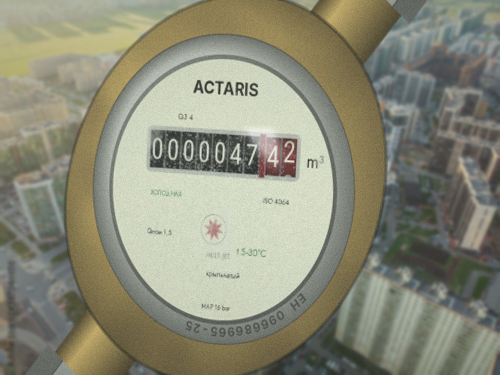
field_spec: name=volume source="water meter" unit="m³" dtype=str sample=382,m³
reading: 47.42,m³
